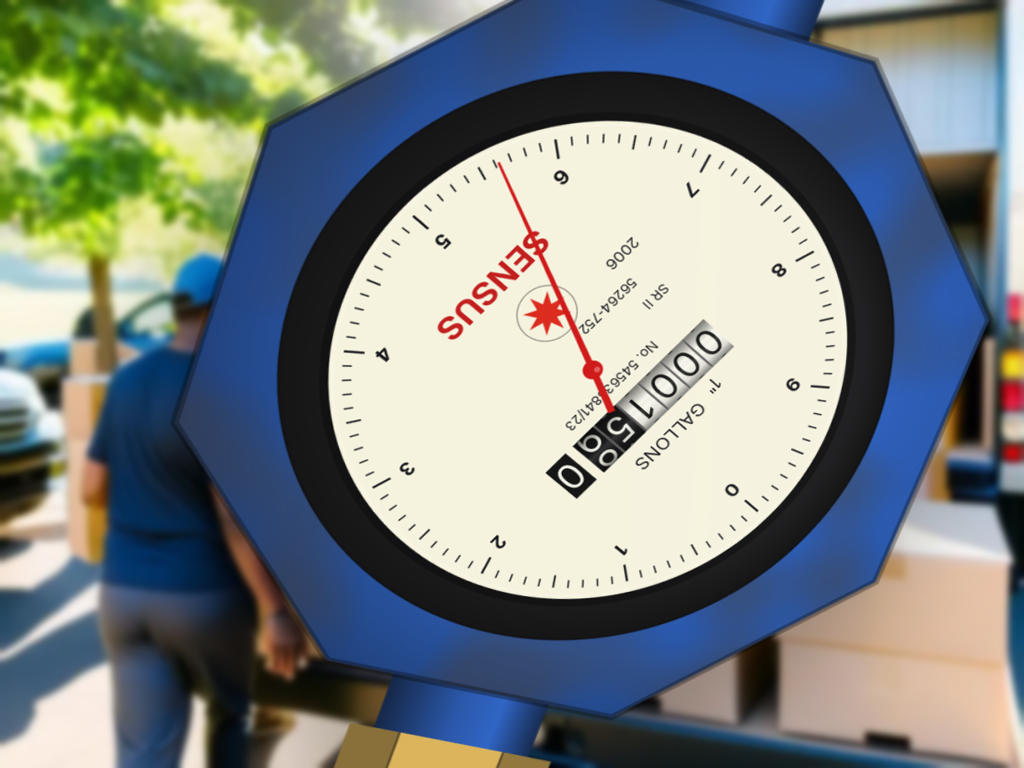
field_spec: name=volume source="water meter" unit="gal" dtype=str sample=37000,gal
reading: 1585.6,gal
